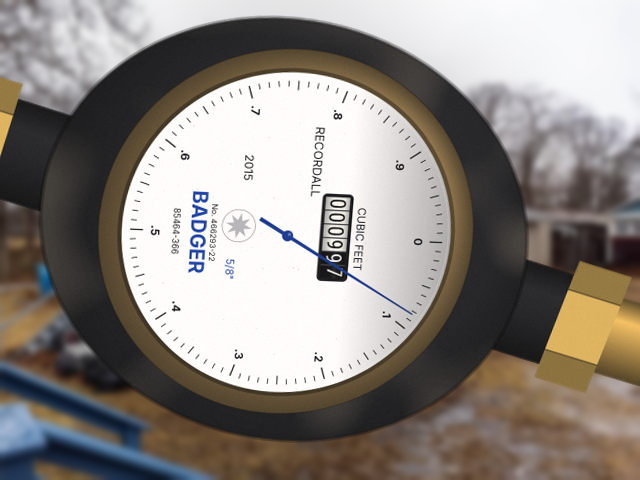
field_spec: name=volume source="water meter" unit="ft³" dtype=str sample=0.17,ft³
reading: 997.08,ft³
